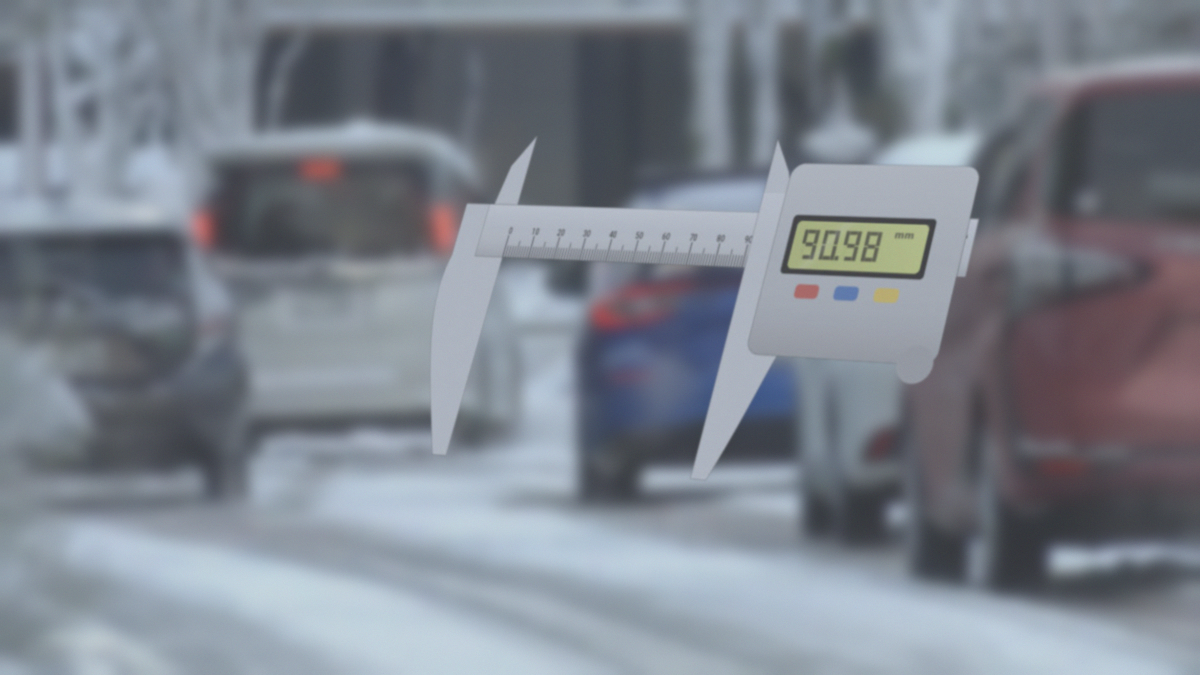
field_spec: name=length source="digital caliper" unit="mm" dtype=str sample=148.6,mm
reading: 90.98,mm
